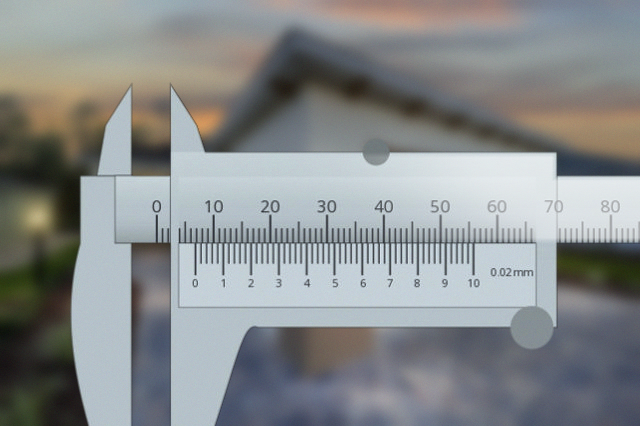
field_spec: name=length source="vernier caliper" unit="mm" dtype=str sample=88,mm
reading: 6.8,mm
